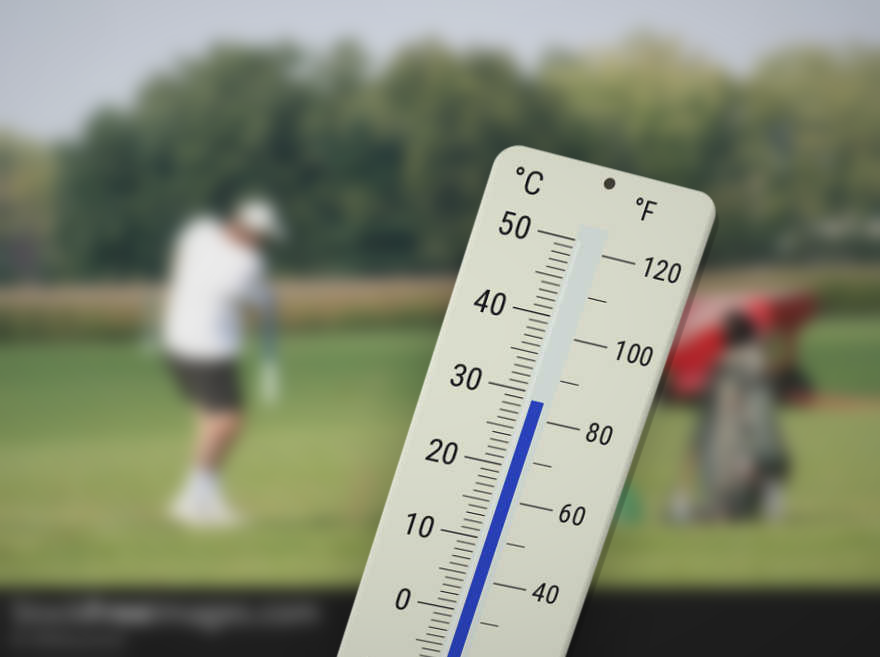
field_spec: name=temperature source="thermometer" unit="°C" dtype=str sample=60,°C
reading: 29,°C
